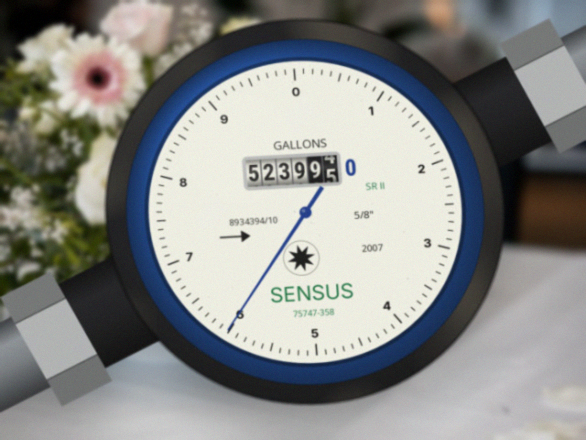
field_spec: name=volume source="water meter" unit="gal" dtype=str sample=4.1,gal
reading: 5239946.0,gal
